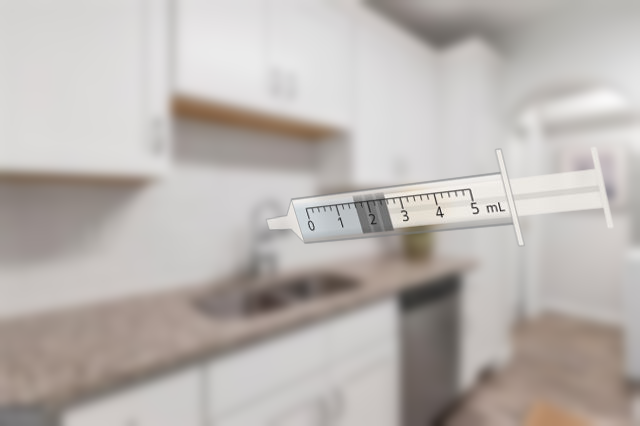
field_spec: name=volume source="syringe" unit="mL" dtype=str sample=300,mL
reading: 1.6,mL
